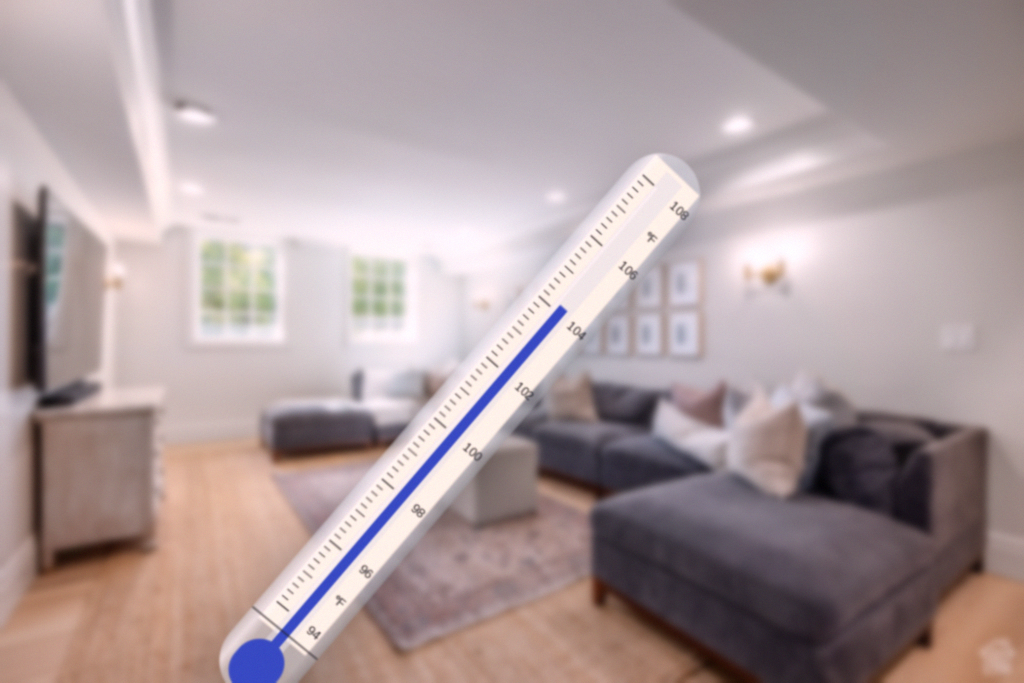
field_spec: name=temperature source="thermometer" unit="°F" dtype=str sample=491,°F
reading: 104.2,°F
